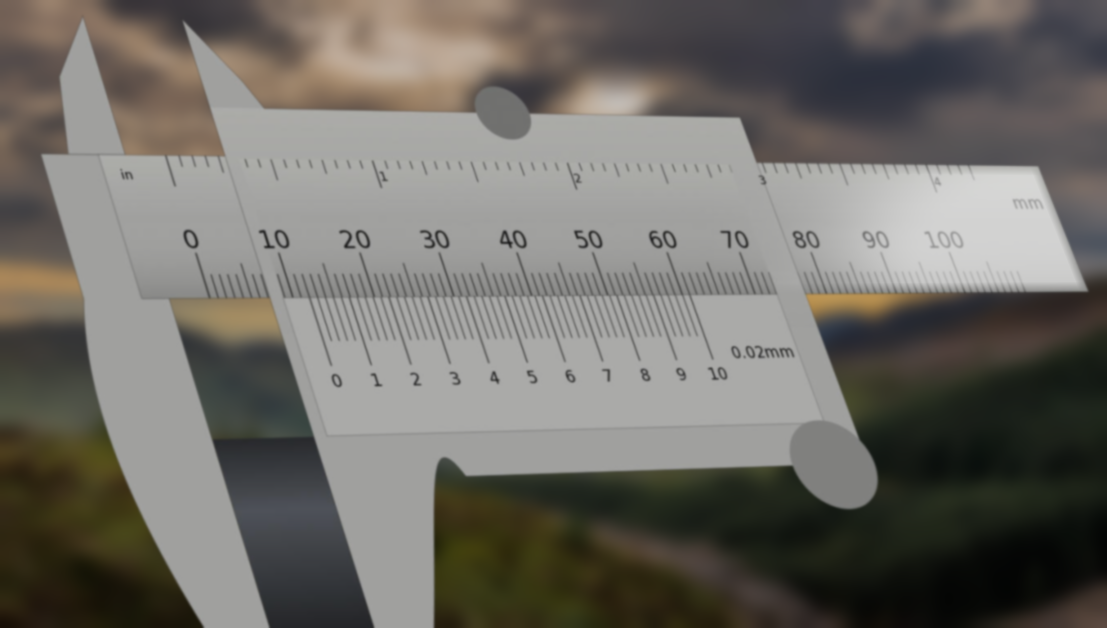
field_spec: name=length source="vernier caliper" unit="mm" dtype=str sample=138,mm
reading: 12.0,mm
